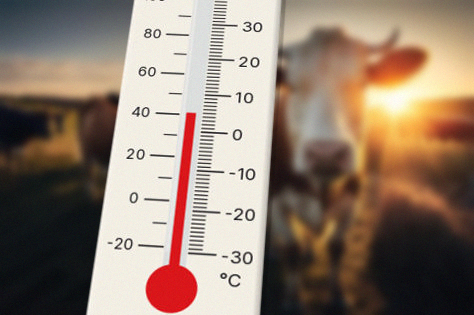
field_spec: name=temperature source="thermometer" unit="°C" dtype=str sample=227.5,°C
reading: 5,°C
